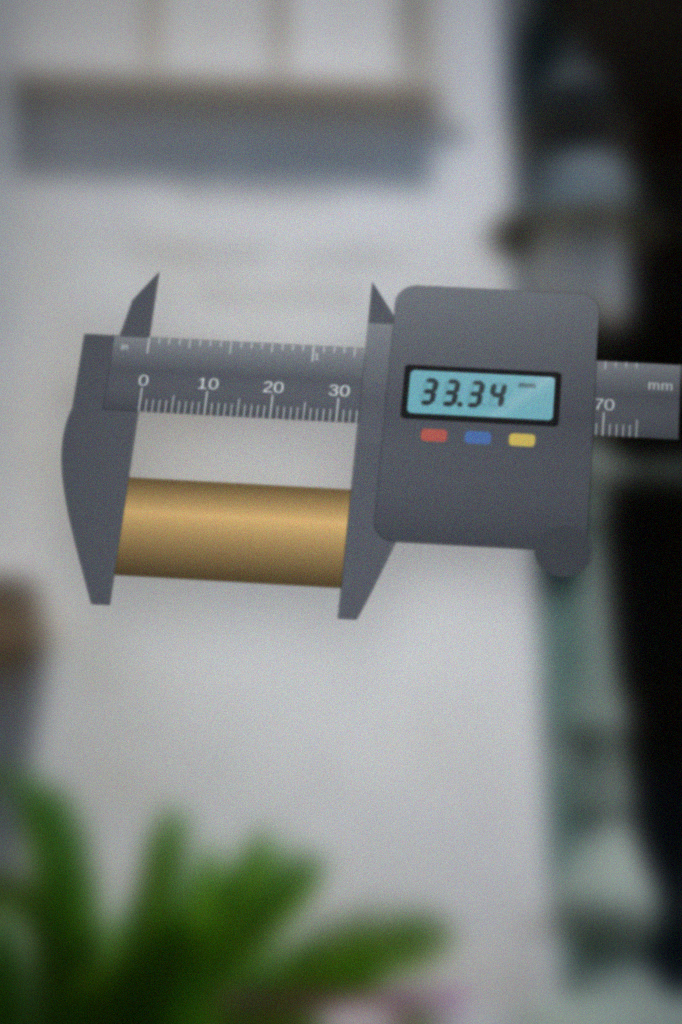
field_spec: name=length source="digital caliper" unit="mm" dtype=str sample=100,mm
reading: 33.34,mm
